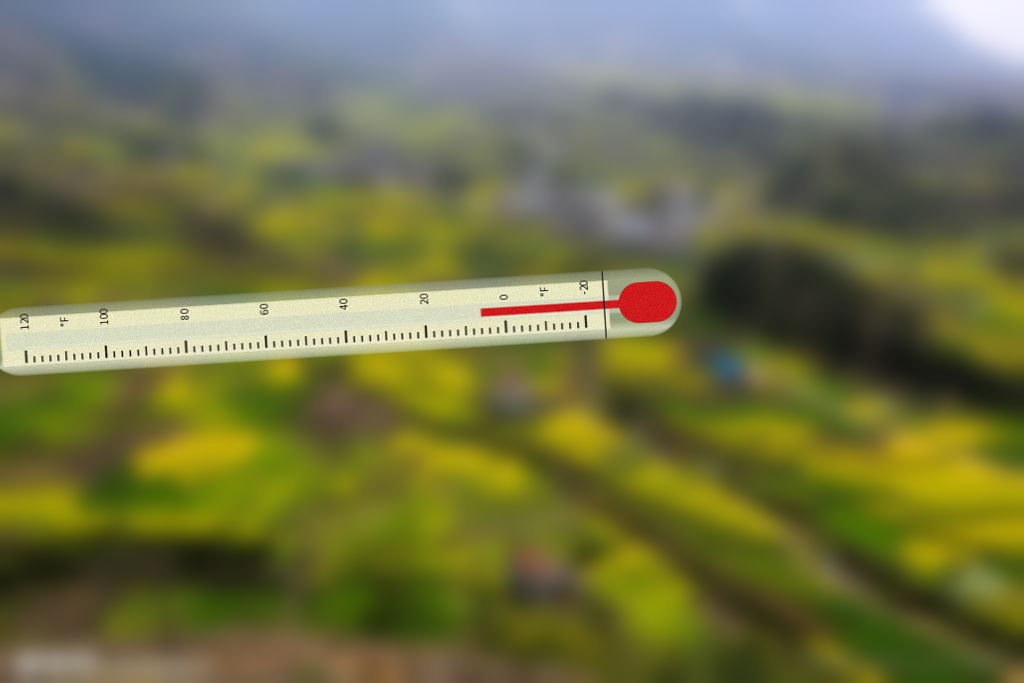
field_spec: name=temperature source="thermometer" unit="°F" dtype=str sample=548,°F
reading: 6,°F
